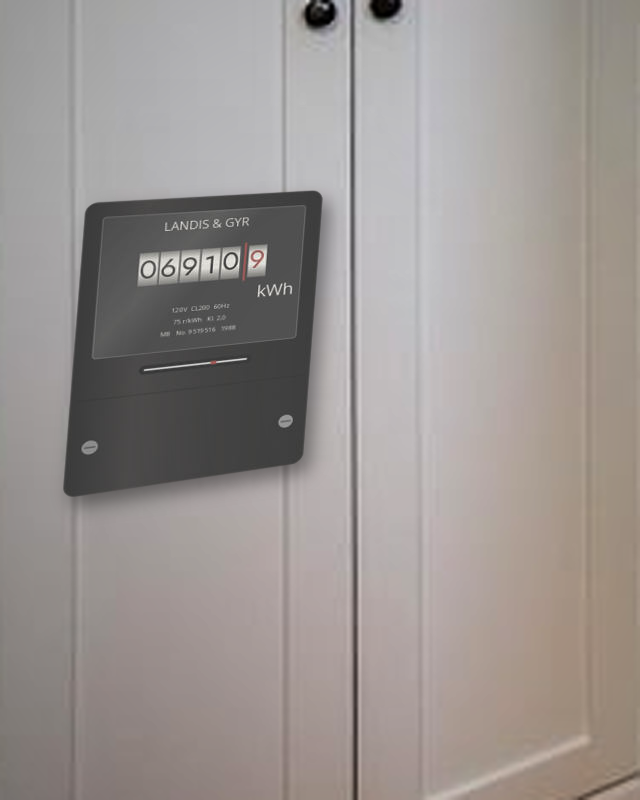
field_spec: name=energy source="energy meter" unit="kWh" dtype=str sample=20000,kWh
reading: 6910.9,kWh
